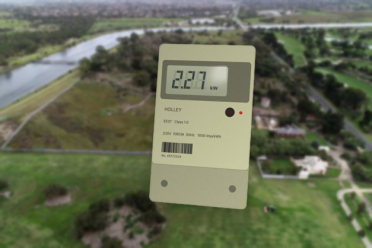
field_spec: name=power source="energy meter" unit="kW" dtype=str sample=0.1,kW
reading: 2.27,kW
